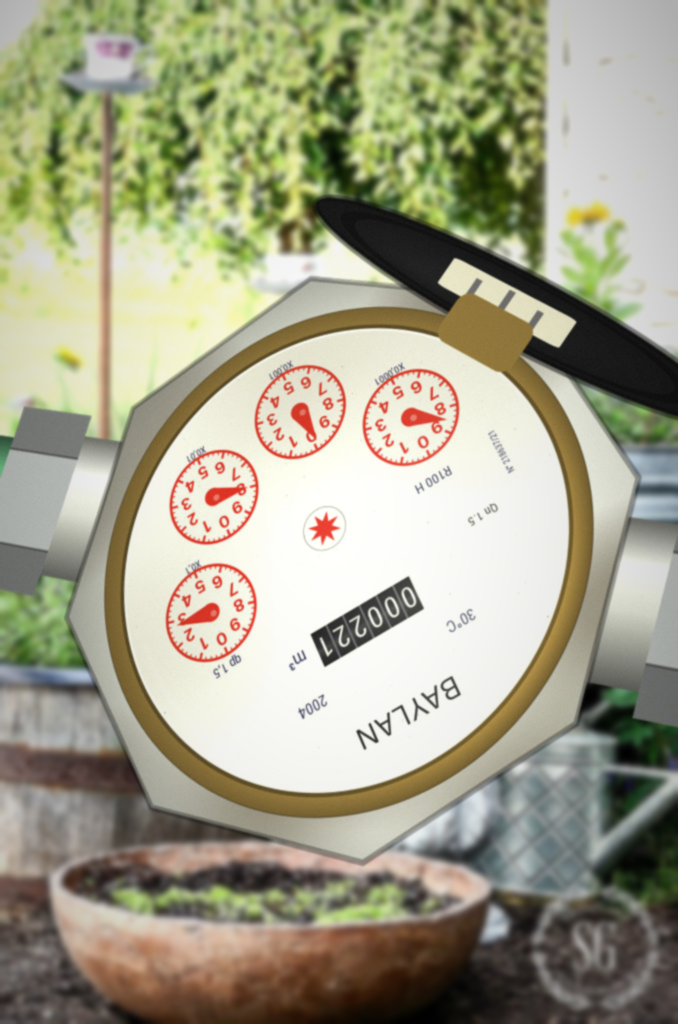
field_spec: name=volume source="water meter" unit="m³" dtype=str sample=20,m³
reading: 221.2798,m³
